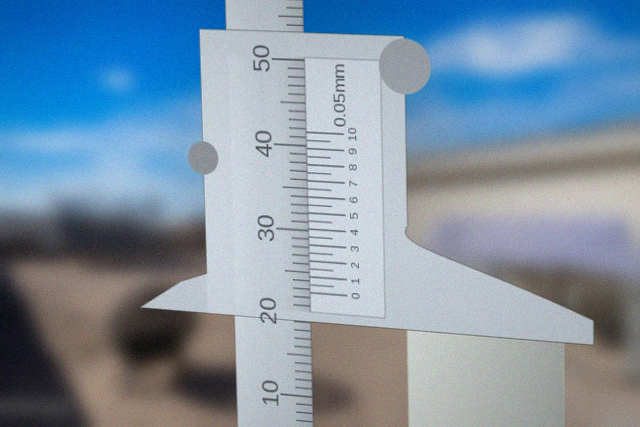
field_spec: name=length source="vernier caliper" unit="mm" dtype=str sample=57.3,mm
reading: 22.6,mm
